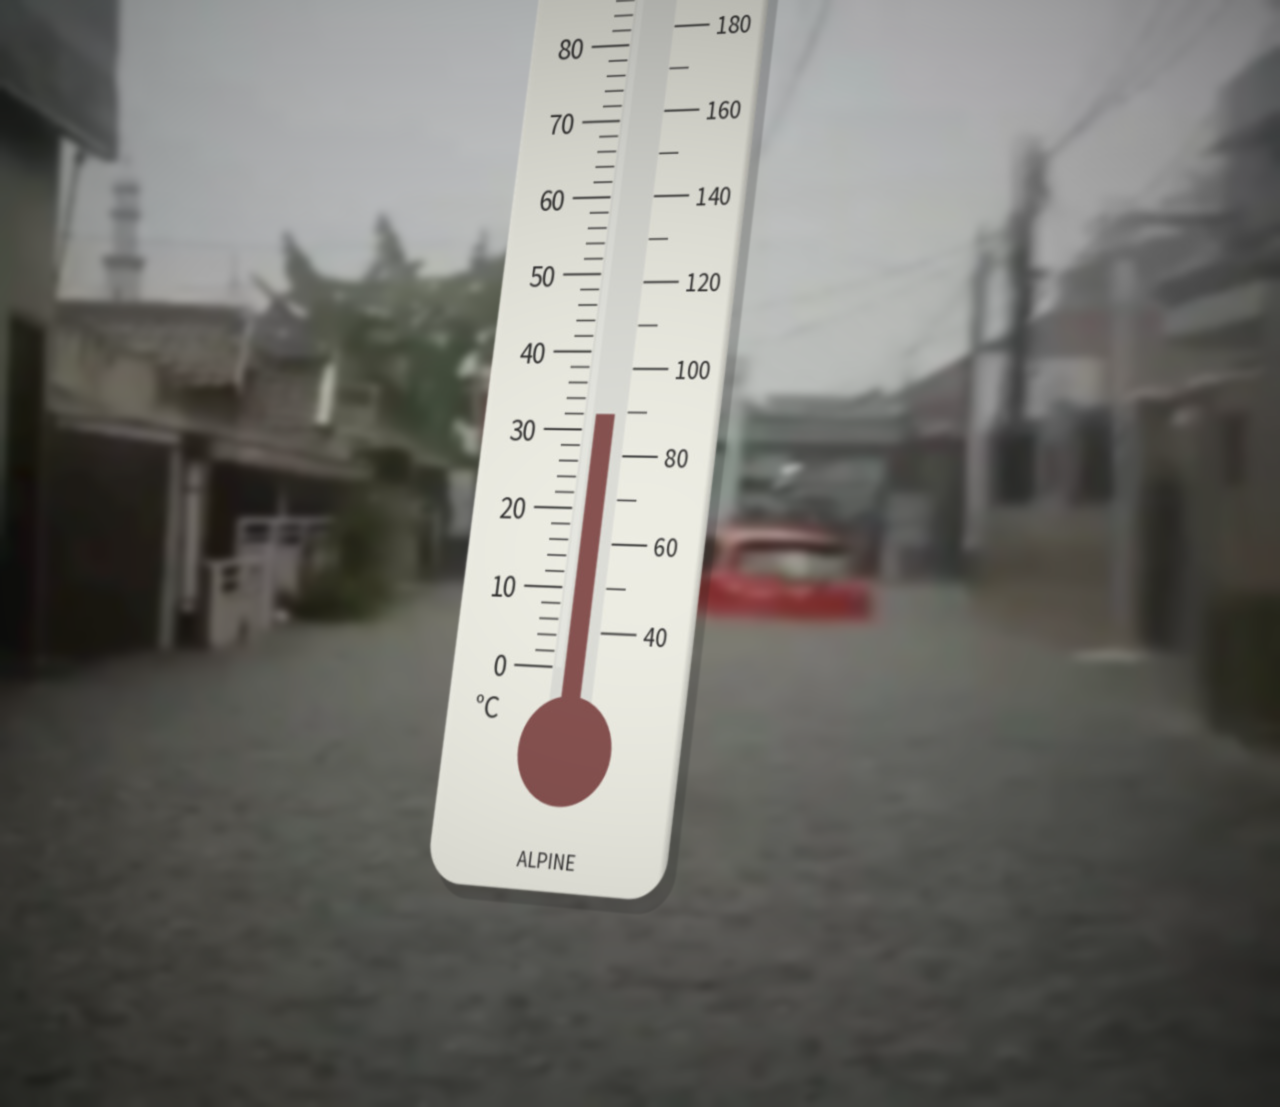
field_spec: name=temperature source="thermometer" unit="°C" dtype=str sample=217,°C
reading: 32,°C
